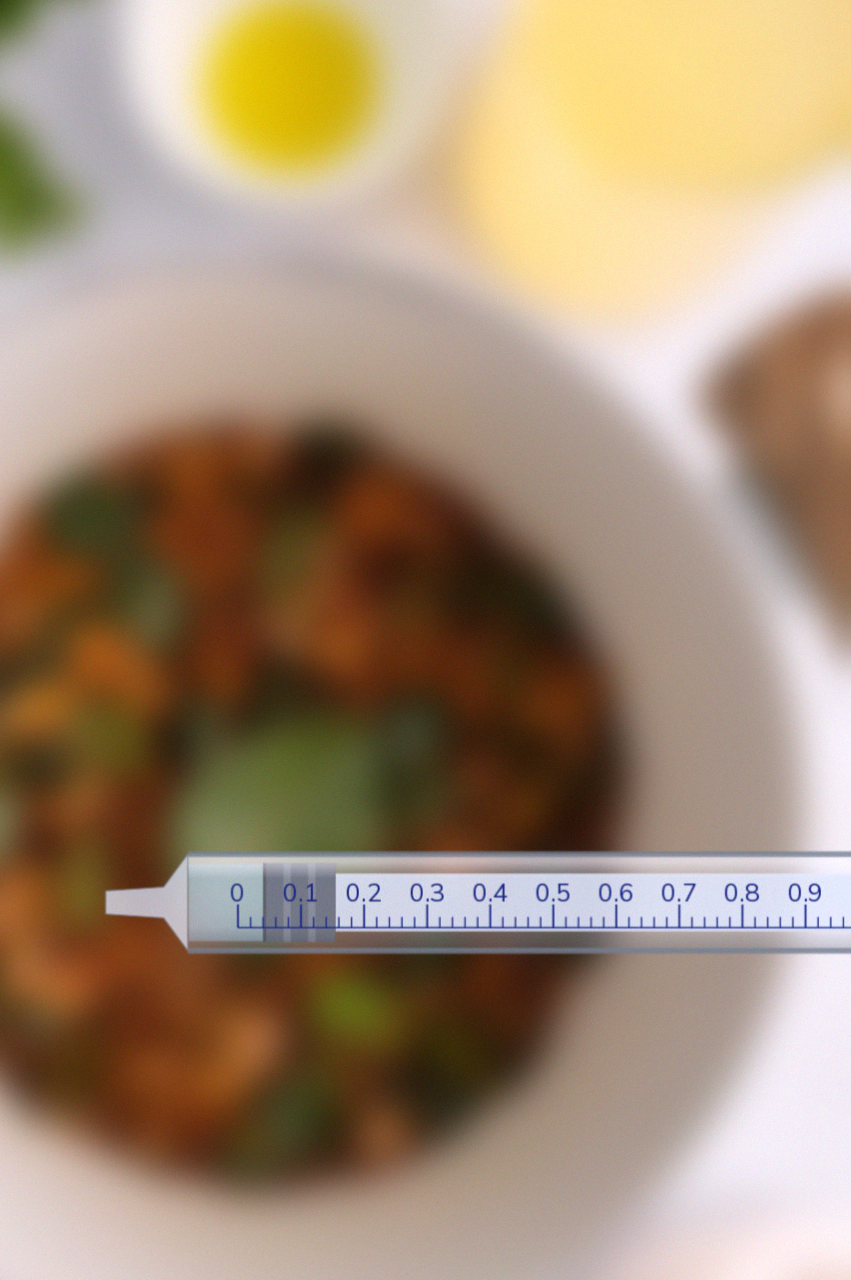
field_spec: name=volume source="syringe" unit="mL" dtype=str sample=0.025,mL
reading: 0.04,mL
